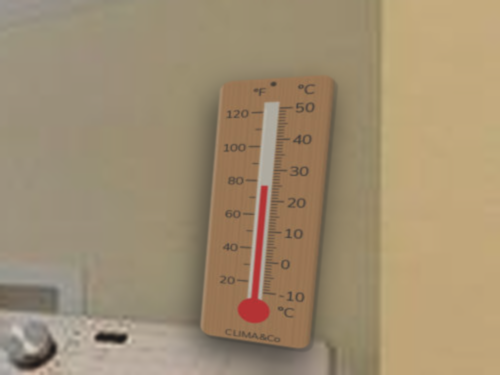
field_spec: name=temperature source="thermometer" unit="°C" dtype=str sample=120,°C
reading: 25,°C
